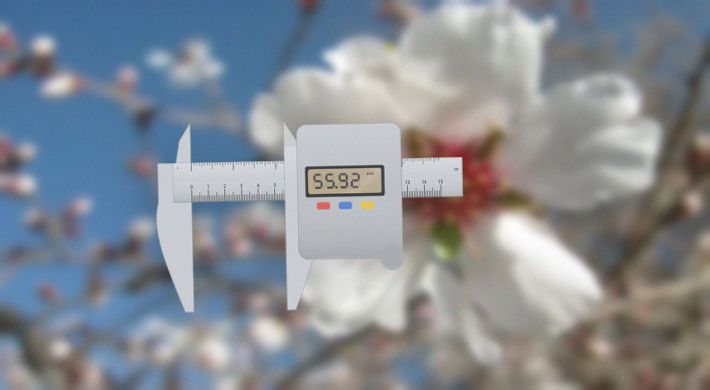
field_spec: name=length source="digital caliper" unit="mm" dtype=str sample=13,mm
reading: 55.92,mm
